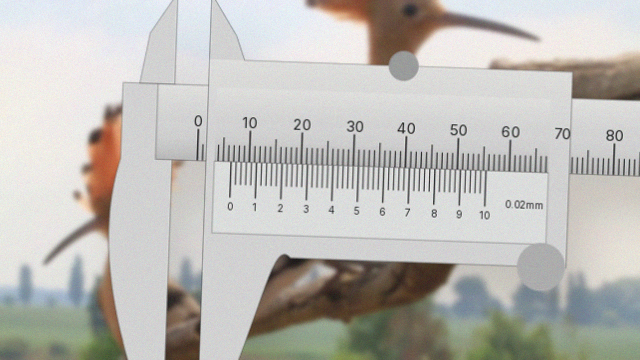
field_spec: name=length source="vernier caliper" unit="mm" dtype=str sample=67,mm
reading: 6.5,mm
